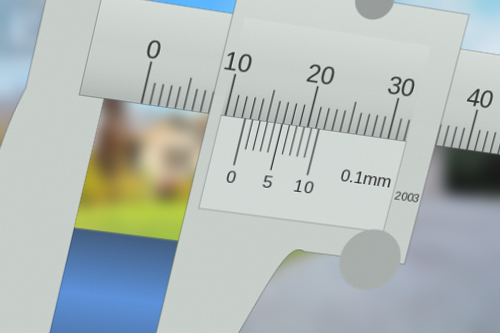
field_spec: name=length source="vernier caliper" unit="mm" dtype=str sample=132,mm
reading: 12.4,mm
